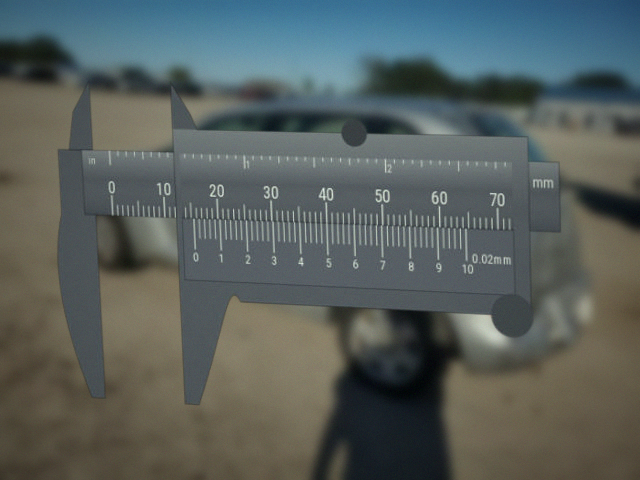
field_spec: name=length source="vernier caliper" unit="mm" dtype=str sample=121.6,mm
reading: 15.5,mm
